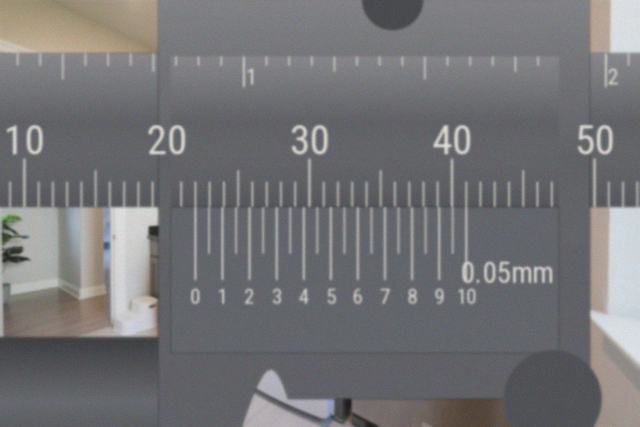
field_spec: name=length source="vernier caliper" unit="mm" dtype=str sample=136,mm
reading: 22.0,mm
